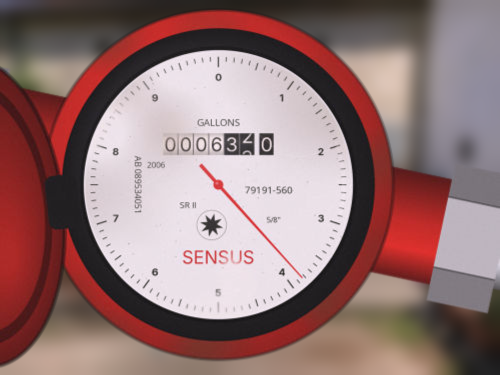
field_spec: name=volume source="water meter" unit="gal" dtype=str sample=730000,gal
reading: 6323.8,gal
